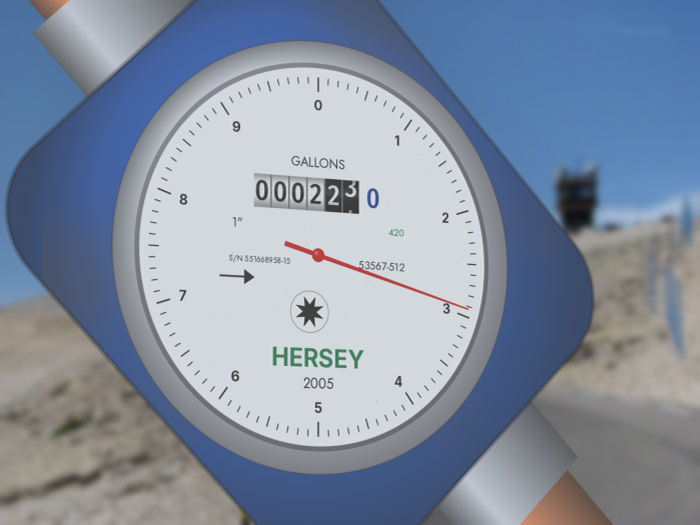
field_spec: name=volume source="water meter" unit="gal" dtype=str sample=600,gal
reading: 2232.9,gal
